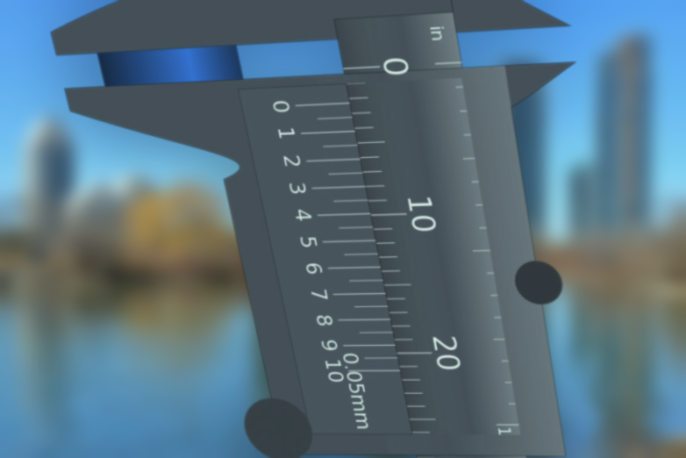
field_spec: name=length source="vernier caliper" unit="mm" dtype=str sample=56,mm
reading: 2.3,mm
